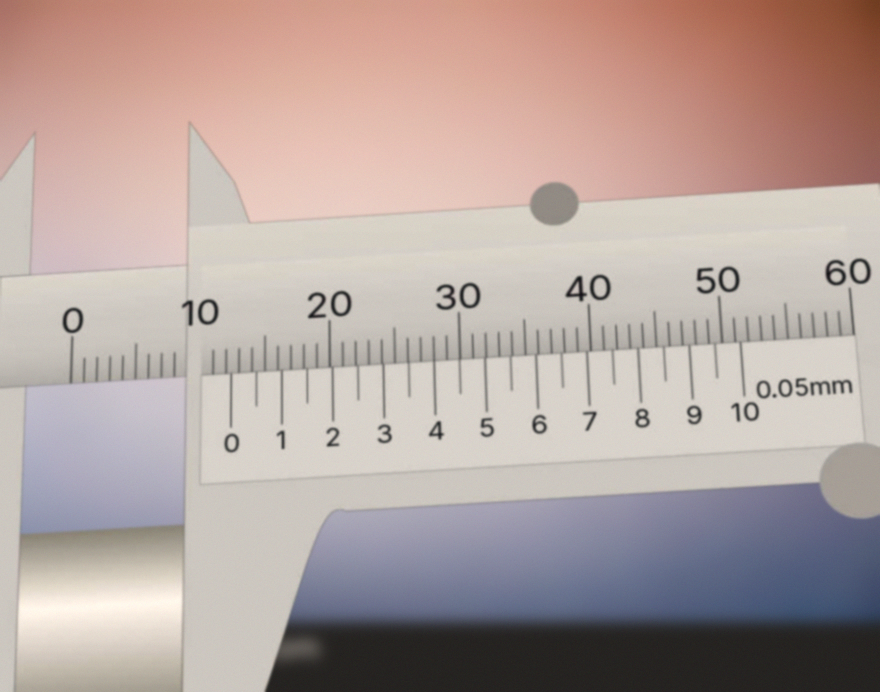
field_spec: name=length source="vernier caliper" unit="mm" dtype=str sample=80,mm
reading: 12.4,mm
